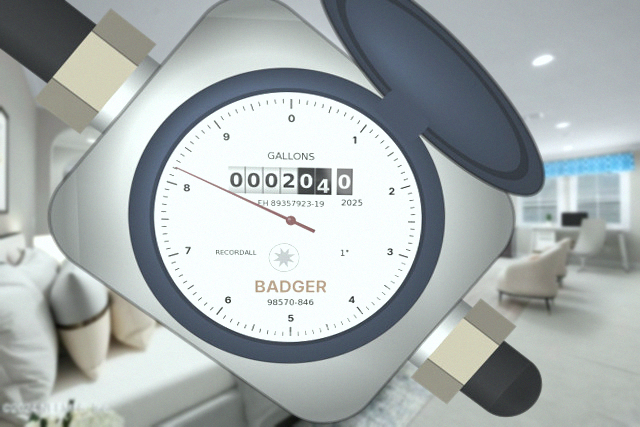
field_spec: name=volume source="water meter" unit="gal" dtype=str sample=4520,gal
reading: 2038.2,gal
